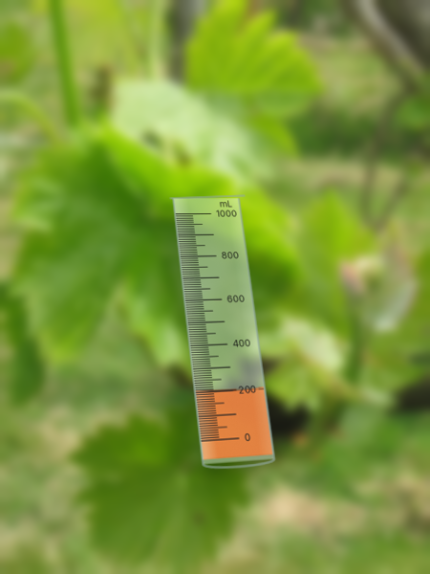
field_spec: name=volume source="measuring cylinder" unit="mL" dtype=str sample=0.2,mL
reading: 200,mL
